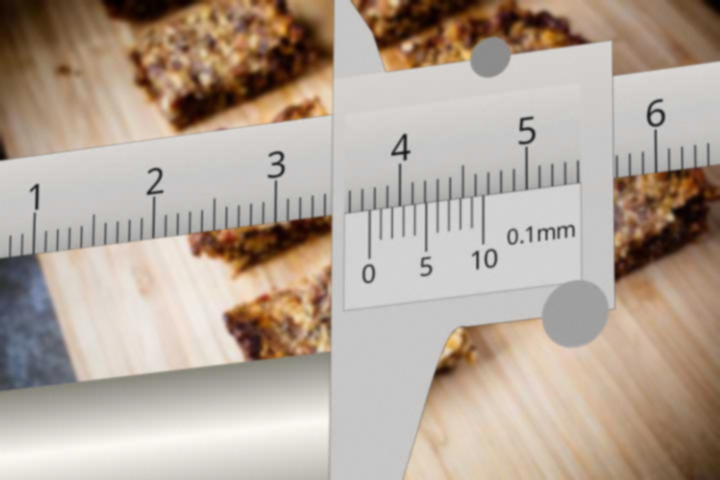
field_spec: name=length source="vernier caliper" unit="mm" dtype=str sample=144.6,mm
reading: 37.6,mm
